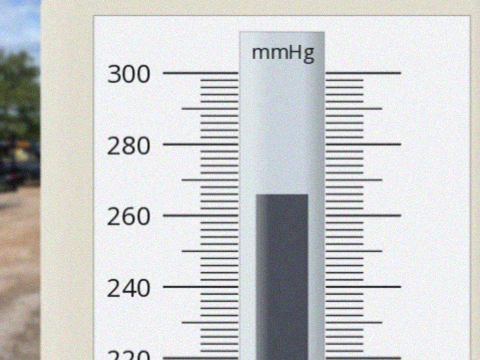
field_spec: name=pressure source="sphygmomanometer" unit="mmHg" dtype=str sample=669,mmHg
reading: 266,mmHg
